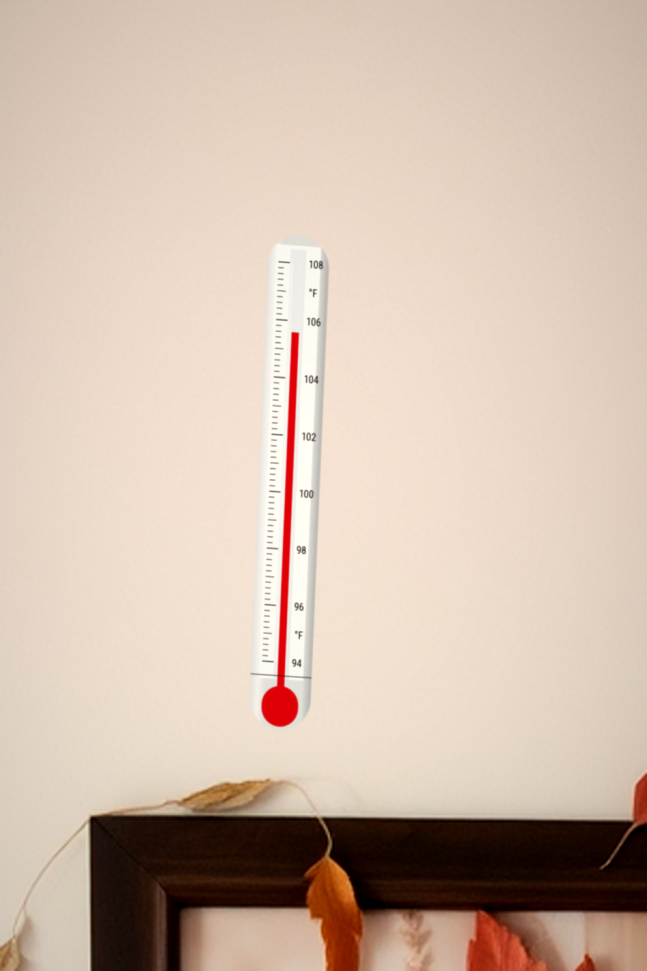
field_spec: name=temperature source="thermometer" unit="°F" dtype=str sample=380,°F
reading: 105.6,°F
